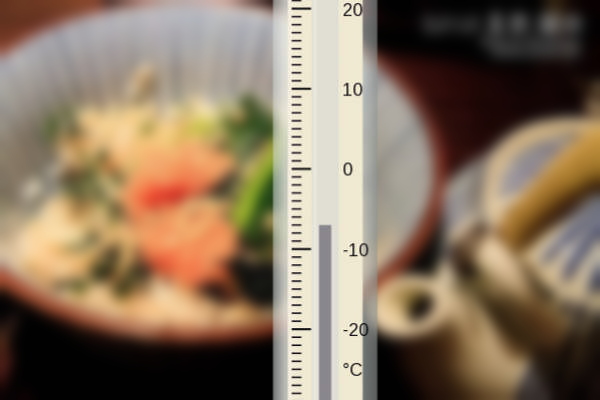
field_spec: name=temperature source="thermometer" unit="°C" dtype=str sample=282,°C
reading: -7,°C
